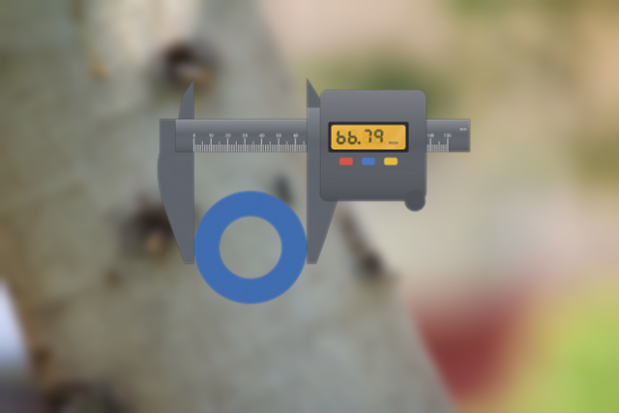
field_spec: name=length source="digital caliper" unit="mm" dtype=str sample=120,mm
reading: 66.79,mm
